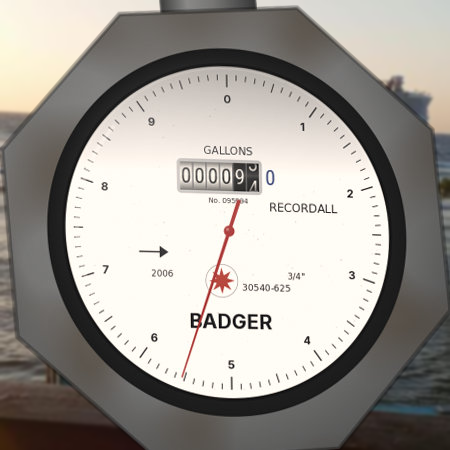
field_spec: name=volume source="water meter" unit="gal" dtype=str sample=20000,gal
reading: 935.5,gal
